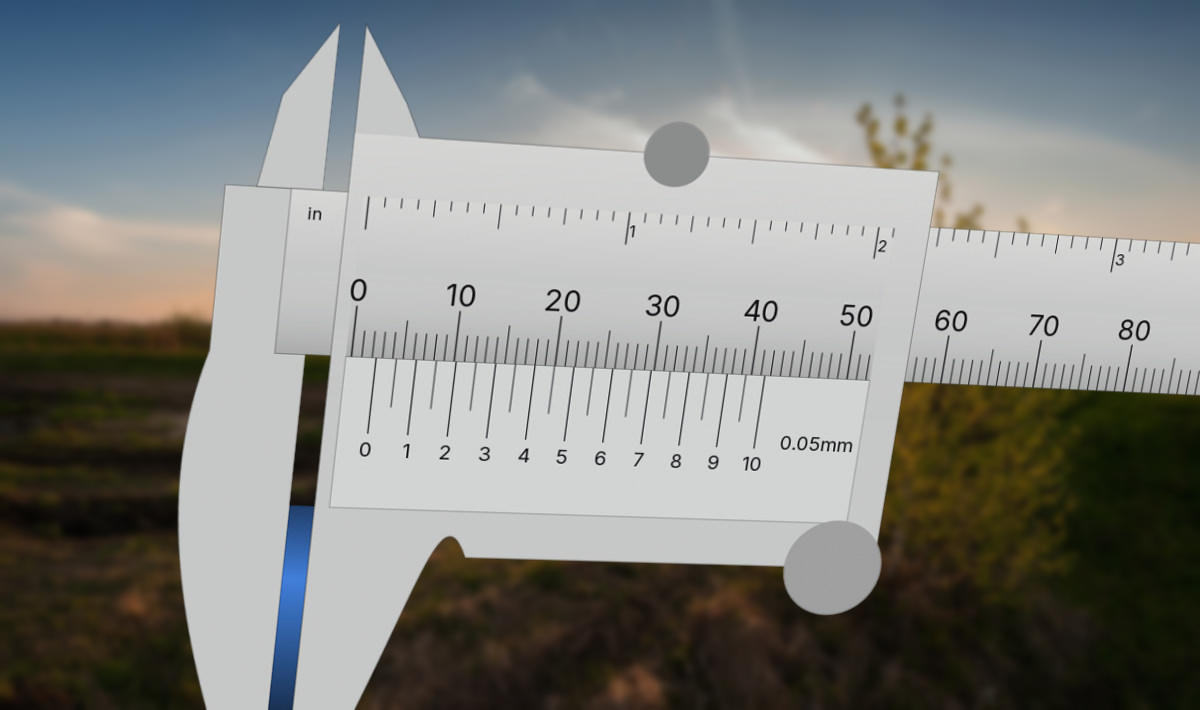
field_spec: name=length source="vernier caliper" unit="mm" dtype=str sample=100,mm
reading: 2.4,mm
